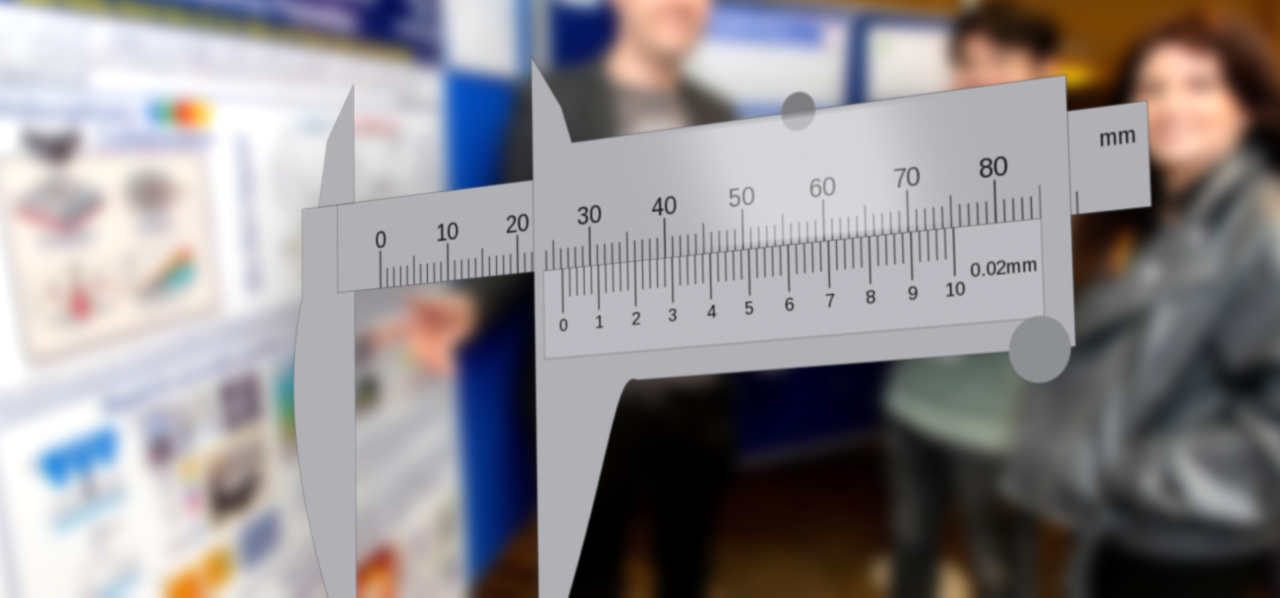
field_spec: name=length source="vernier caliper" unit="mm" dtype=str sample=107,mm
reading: 26.2,mm
